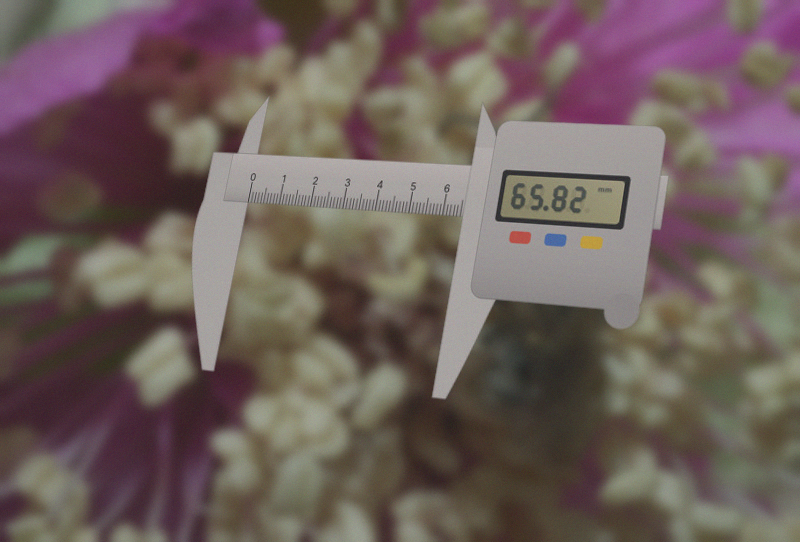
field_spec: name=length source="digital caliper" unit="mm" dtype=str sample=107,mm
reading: 65.82,mm
